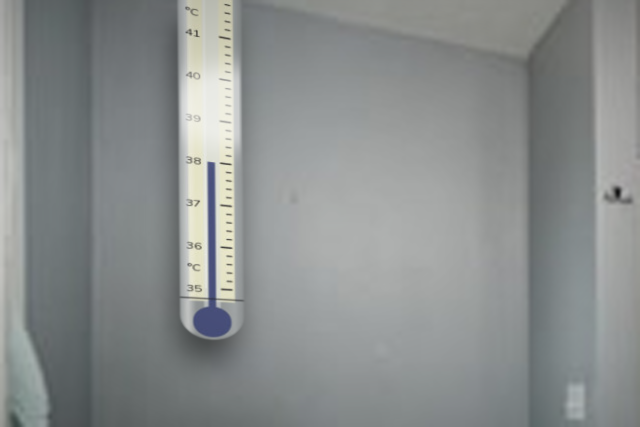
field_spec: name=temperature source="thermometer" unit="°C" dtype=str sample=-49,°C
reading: 38,°C
